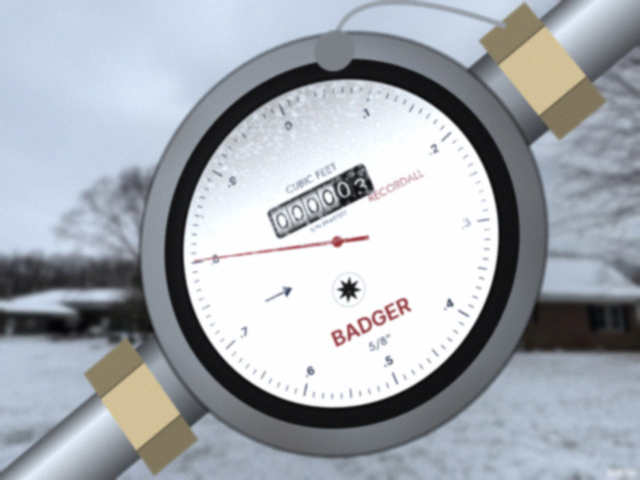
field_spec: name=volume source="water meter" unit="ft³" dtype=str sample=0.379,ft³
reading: 2.80,ft³
